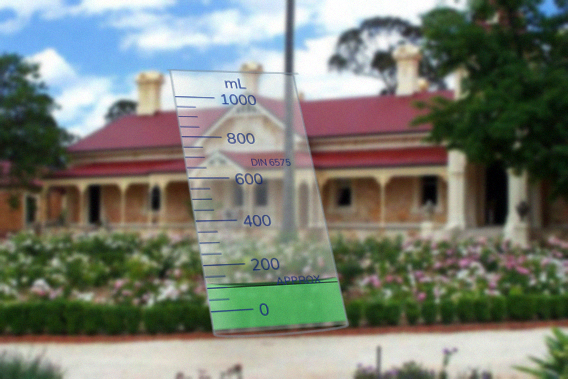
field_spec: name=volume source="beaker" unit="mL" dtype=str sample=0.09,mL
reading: 100,mL
